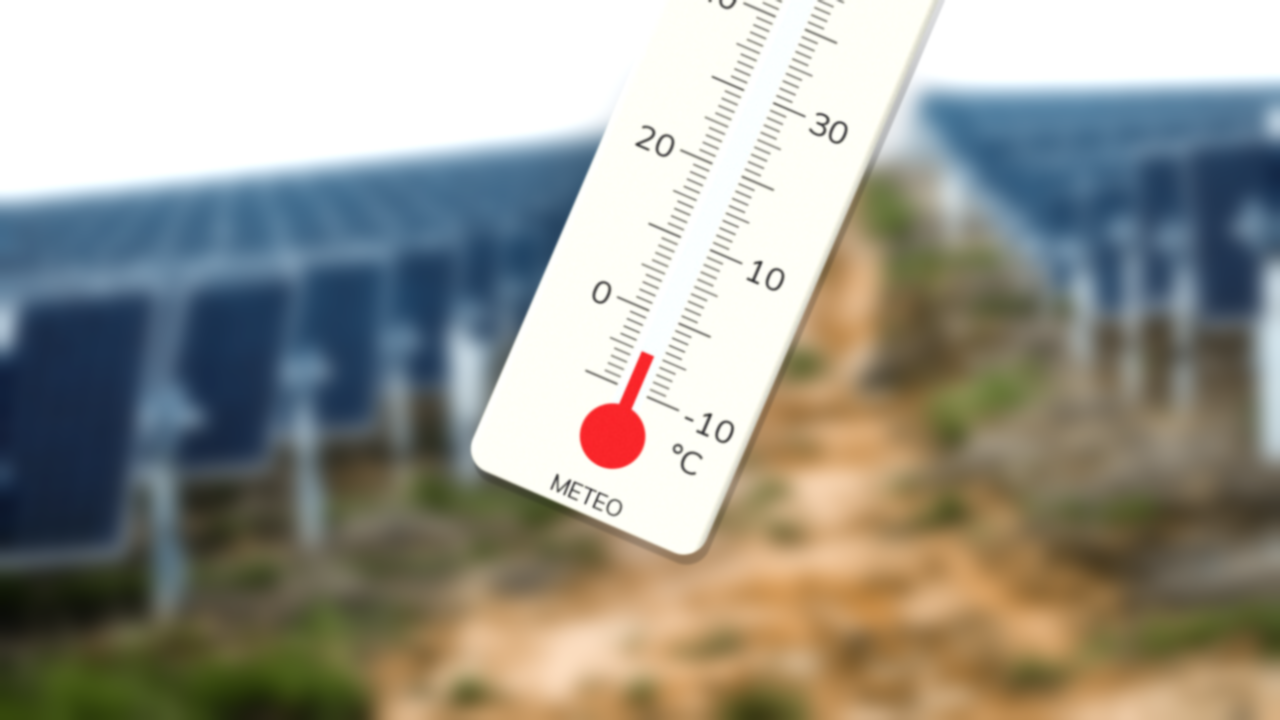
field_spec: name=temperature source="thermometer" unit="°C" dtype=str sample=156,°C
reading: -5,°C
